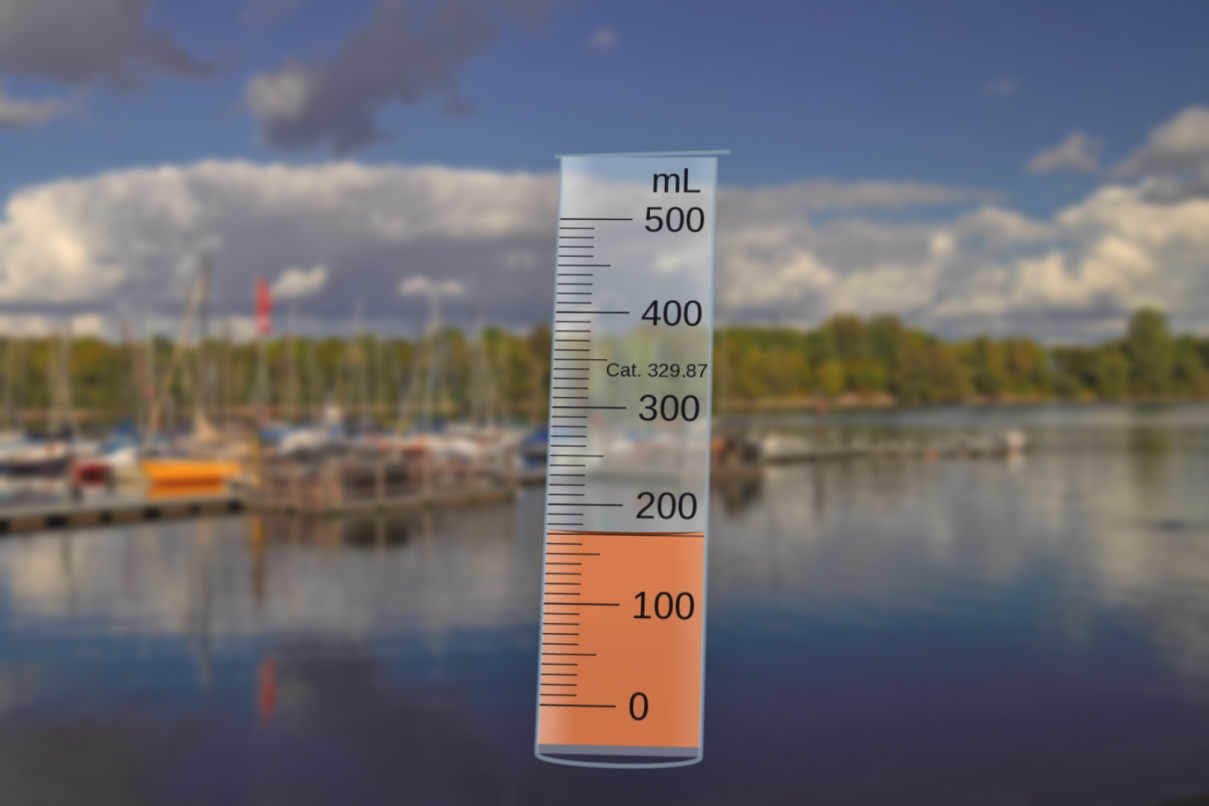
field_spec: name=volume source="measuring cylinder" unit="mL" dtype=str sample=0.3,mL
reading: 170,mL
